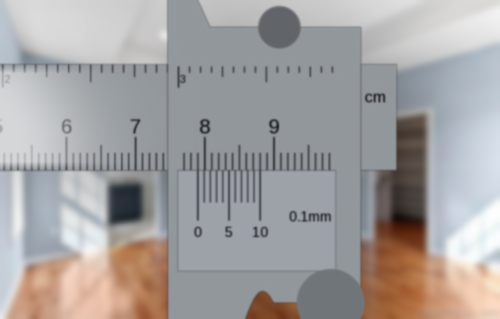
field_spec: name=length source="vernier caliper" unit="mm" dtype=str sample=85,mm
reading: 79.0,mm
